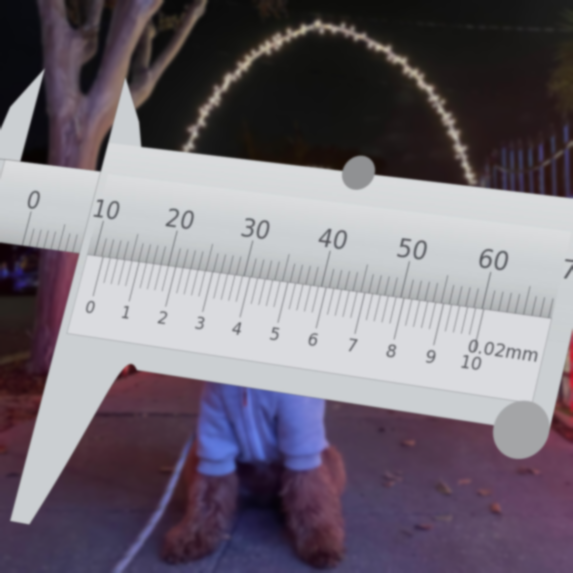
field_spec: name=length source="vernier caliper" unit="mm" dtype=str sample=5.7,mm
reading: 11.2,mm
